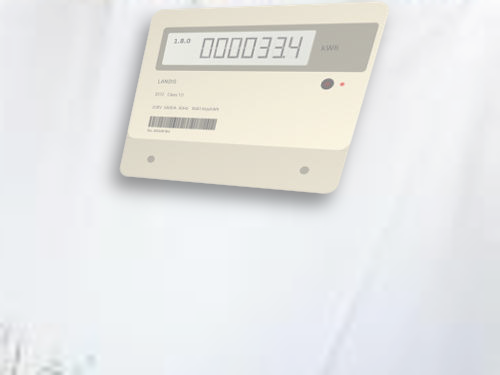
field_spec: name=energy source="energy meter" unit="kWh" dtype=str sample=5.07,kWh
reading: 33.4,kWh
